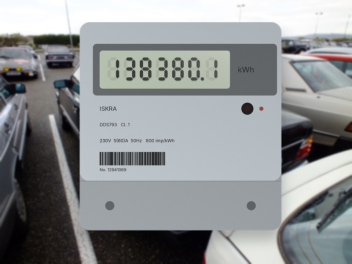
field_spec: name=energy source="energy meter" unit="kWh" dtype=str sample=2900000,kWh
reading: 138380.1,kWh
